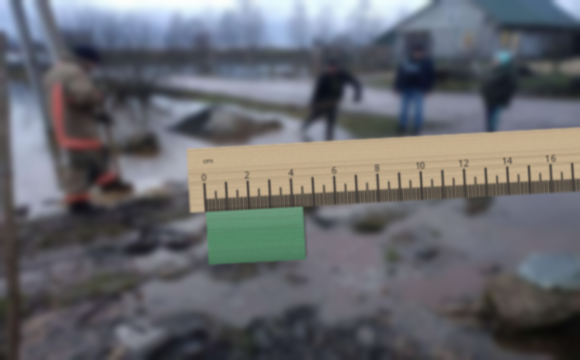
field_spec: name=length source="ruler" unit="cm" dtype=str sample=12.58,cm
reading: 4.5,cm
